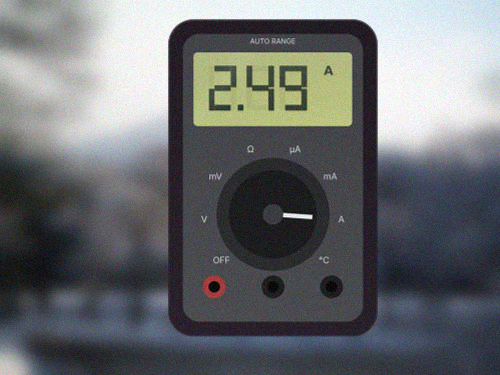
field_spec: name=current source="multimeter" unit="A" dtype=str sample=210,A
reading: 2.49,A
